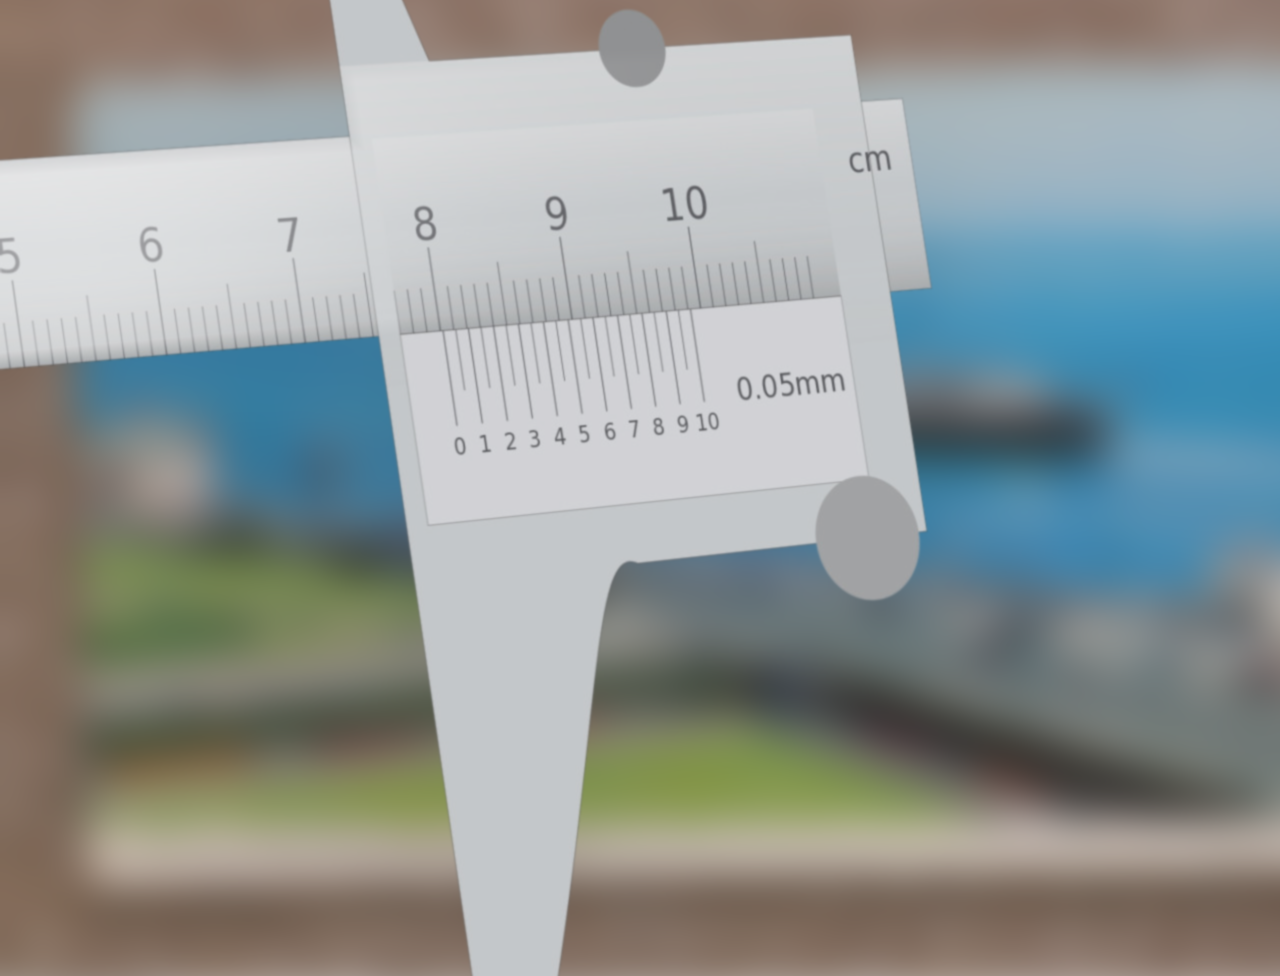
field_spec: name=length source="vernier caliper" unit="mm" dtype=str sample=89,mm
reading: 80.2,mm
